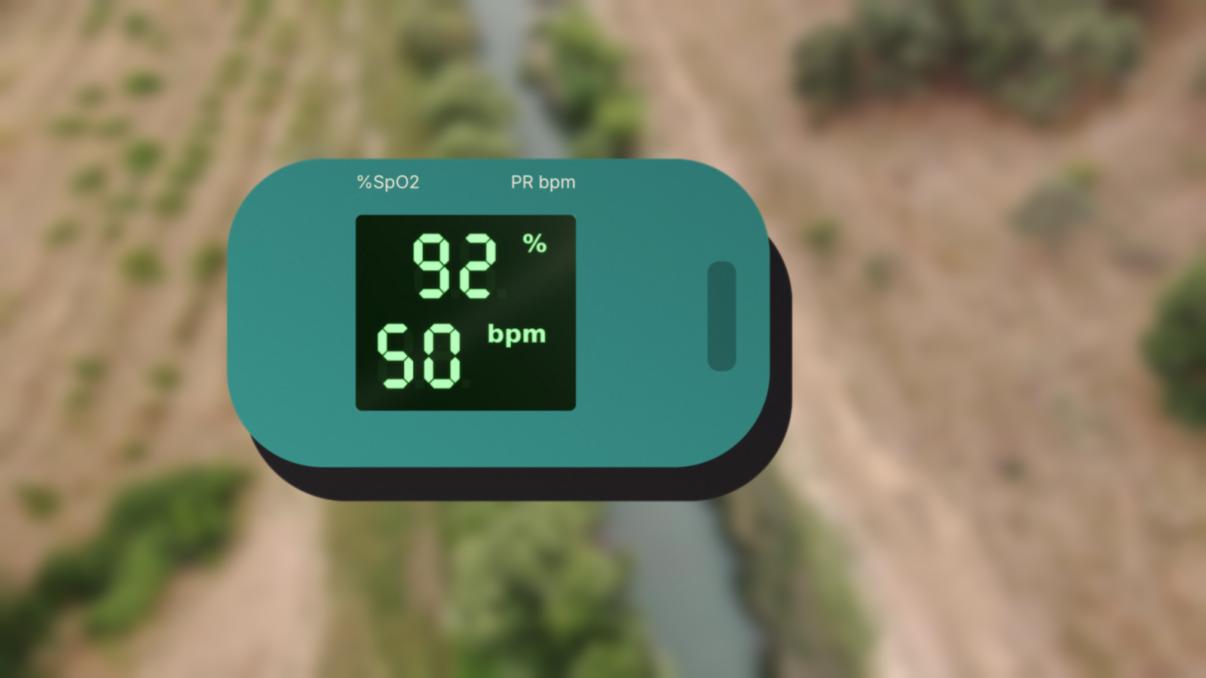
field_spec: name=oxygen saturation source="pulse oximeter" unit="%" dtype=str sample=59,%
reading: 92,%
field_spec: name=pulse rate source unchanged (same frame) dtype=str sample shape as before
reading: 50,bpm
